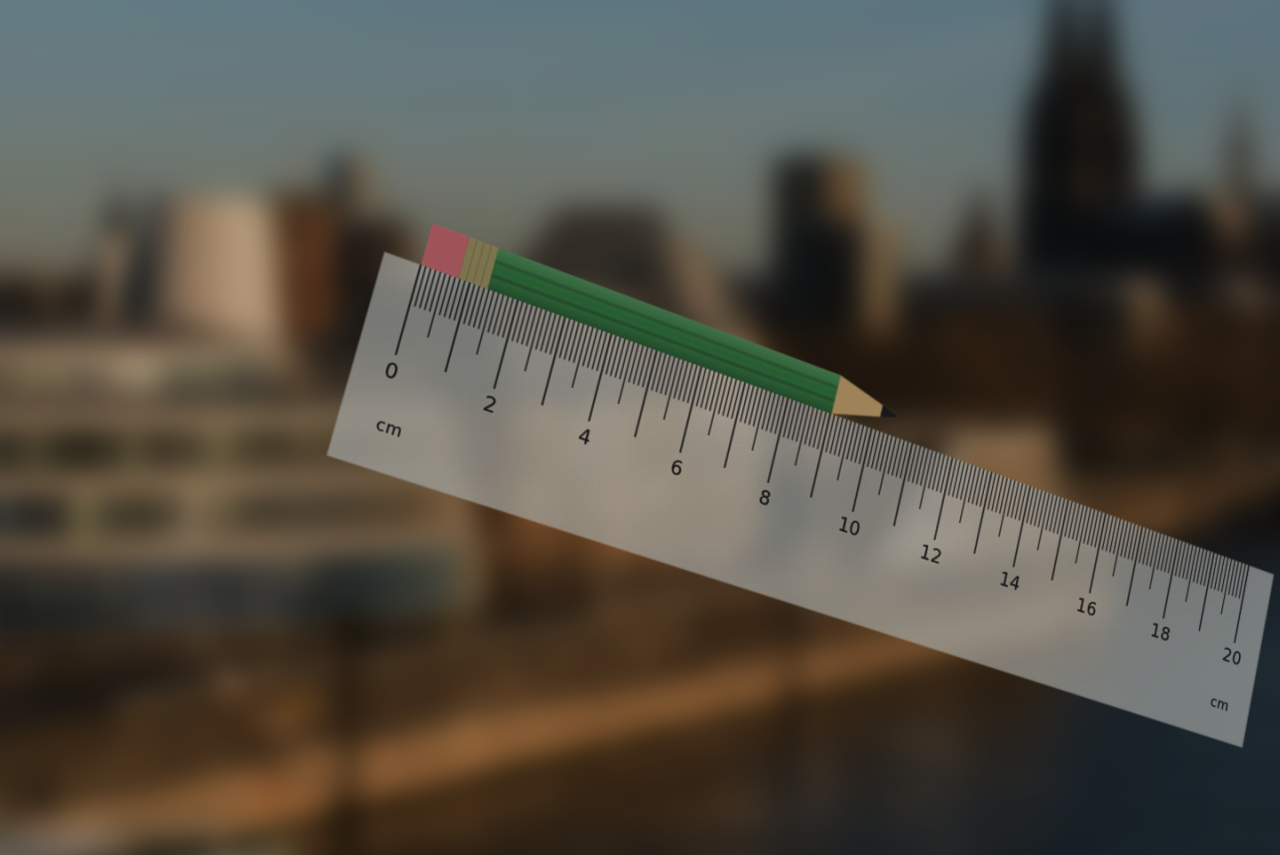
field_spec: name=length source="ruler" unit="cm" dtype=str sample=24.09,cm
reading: 10.5,cm
